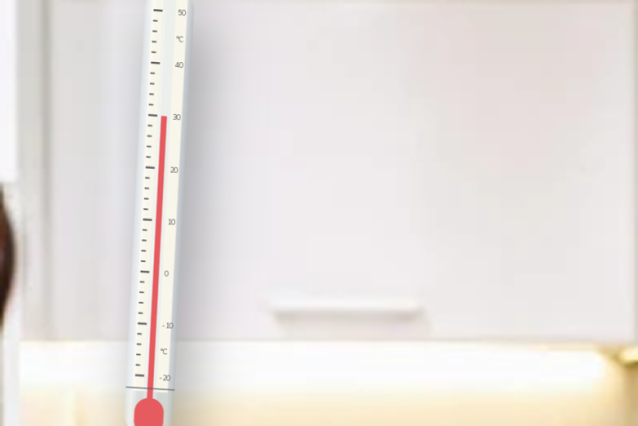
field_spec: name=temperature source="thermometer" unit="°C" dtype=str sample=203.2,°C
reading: 30,°C
